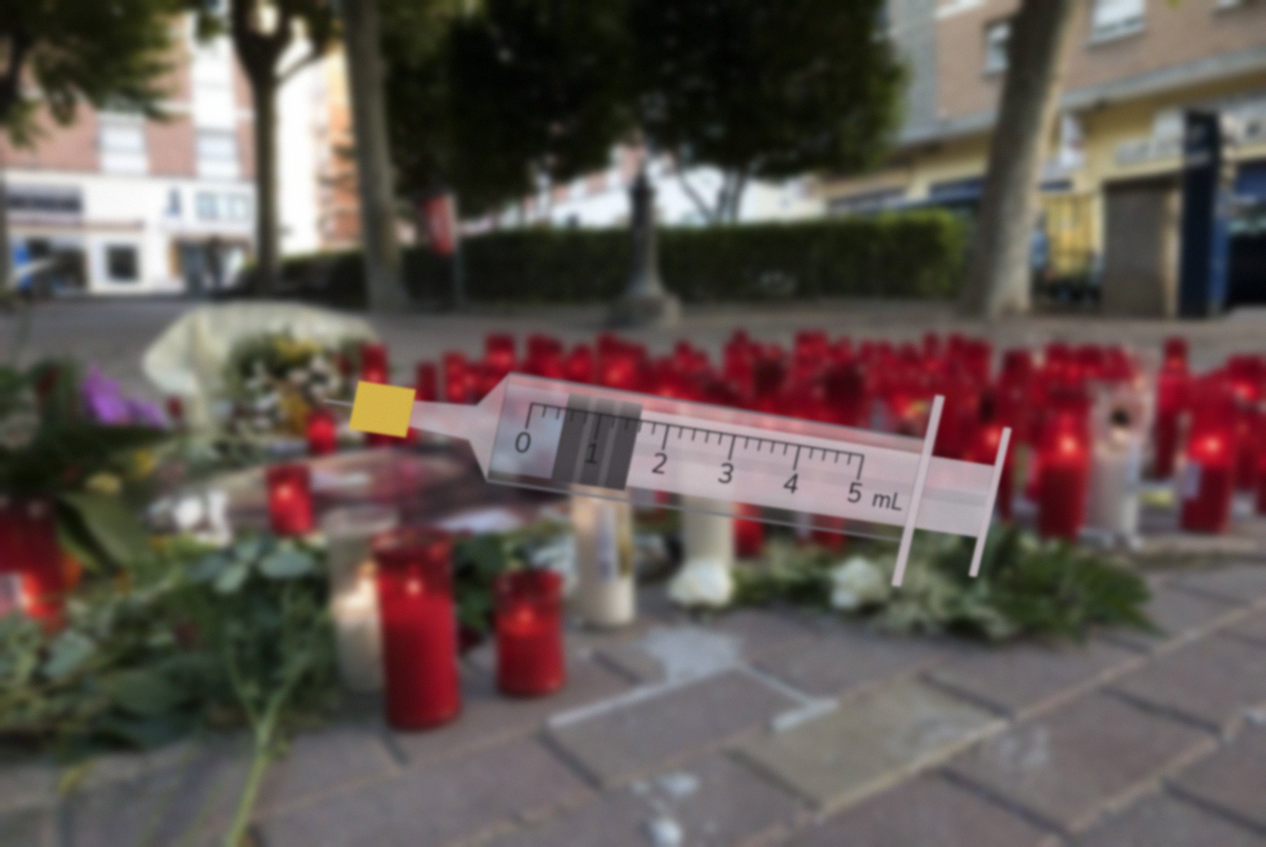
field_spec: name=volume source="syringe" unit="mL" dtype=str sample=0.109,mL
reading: 0.5,mL
